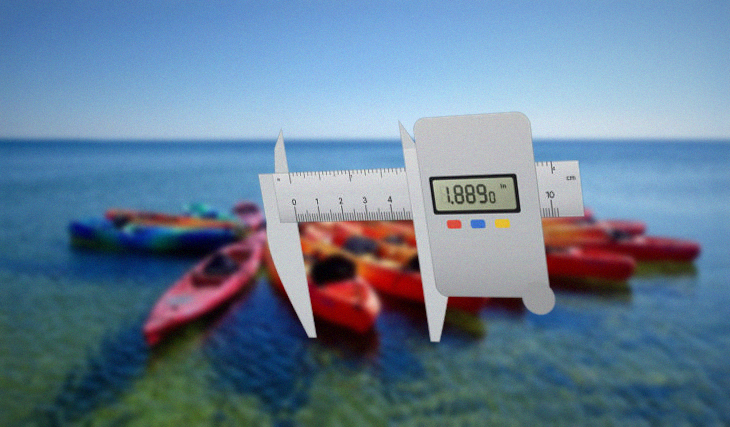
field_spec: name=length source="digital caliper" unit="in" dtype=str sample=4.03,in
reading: 1.8890,in
